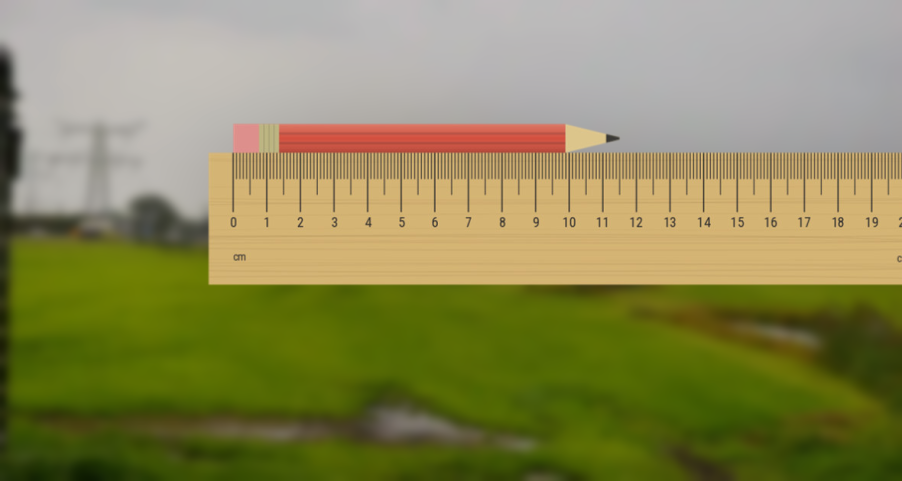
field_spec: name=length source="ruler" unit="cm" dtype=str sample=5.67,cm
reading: 11.5,cm
